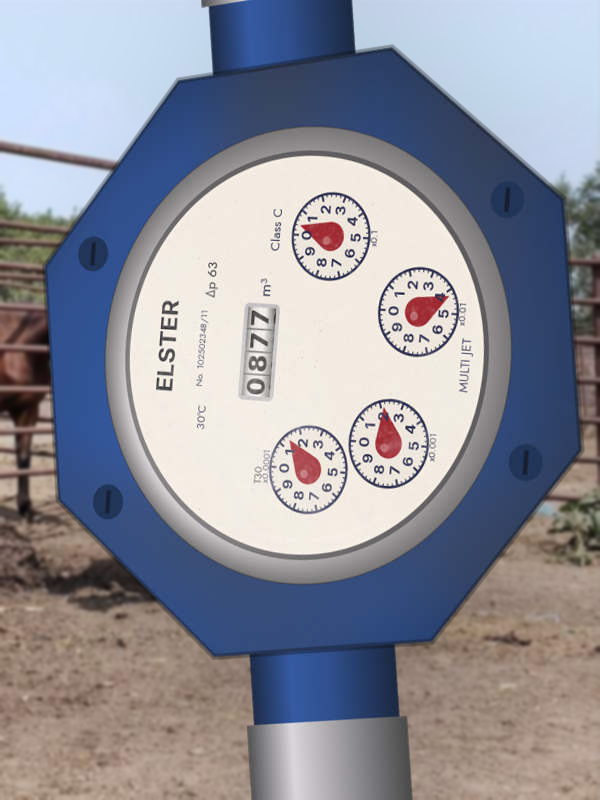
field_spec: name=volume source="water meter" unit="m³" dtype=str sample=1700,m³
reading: 877.0421,m³
